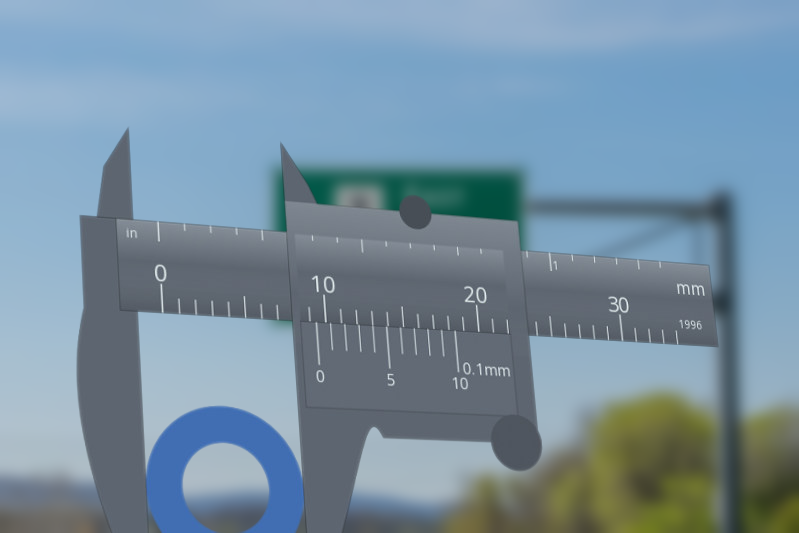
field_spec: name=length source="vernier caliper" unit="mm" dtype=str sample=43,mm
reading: 9.4,mm
